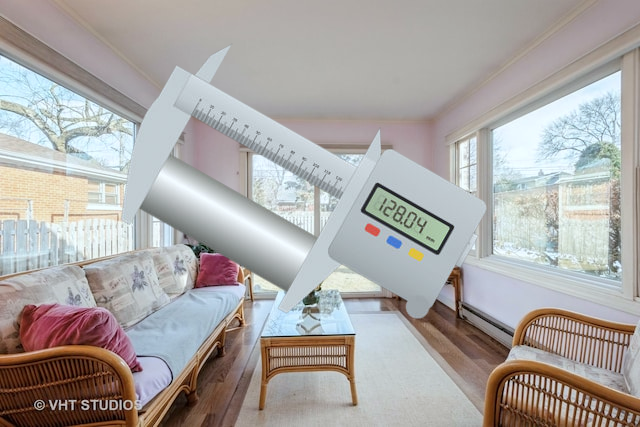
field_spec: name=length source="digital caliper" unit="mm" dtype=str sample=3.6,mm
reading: 128.04,mm
